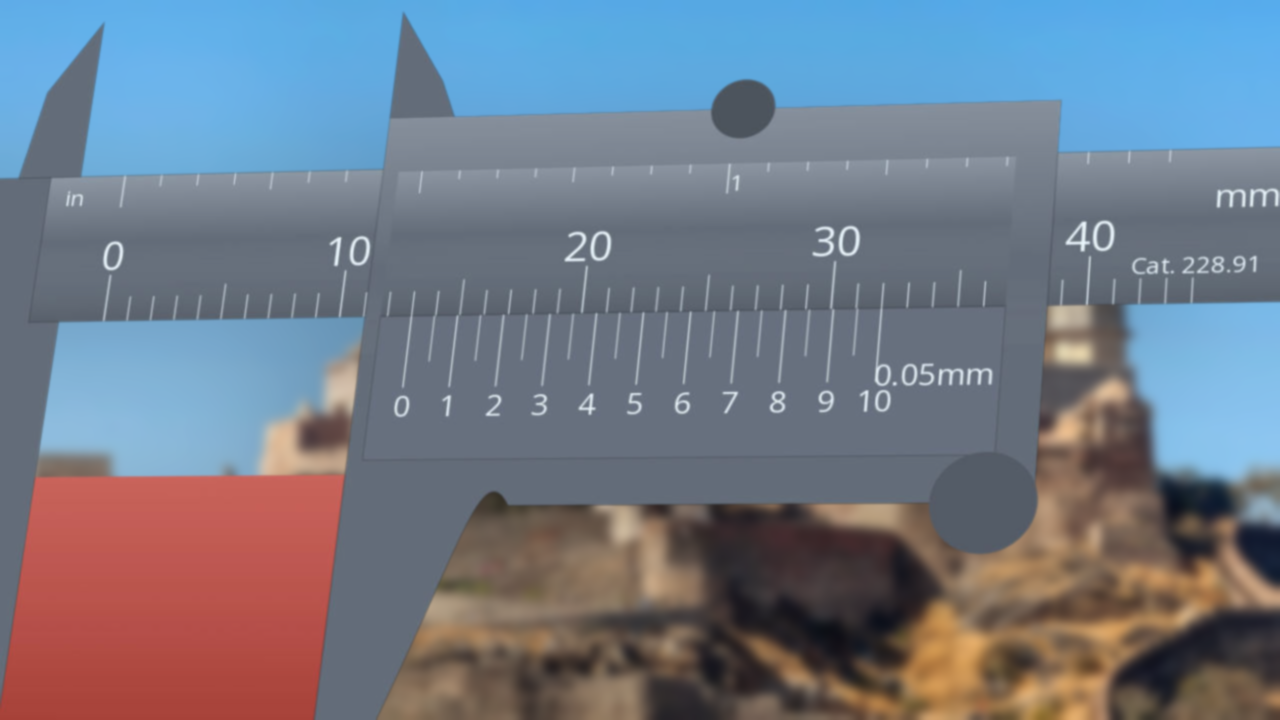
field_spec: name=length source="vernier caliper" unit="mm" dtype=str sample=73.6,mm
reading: 13.0,mm
